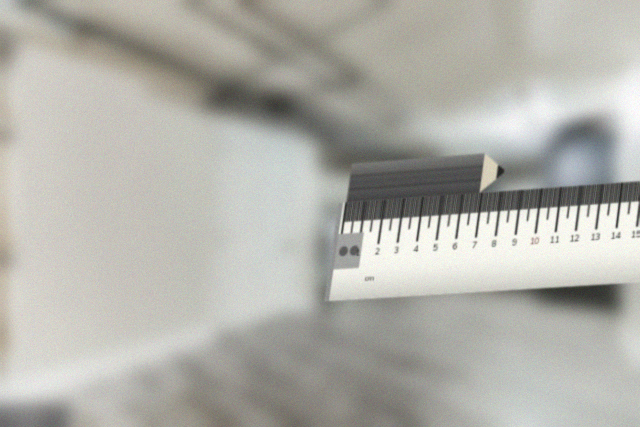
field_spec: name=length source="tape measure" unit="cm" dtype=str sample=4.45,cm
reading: 8,cm
